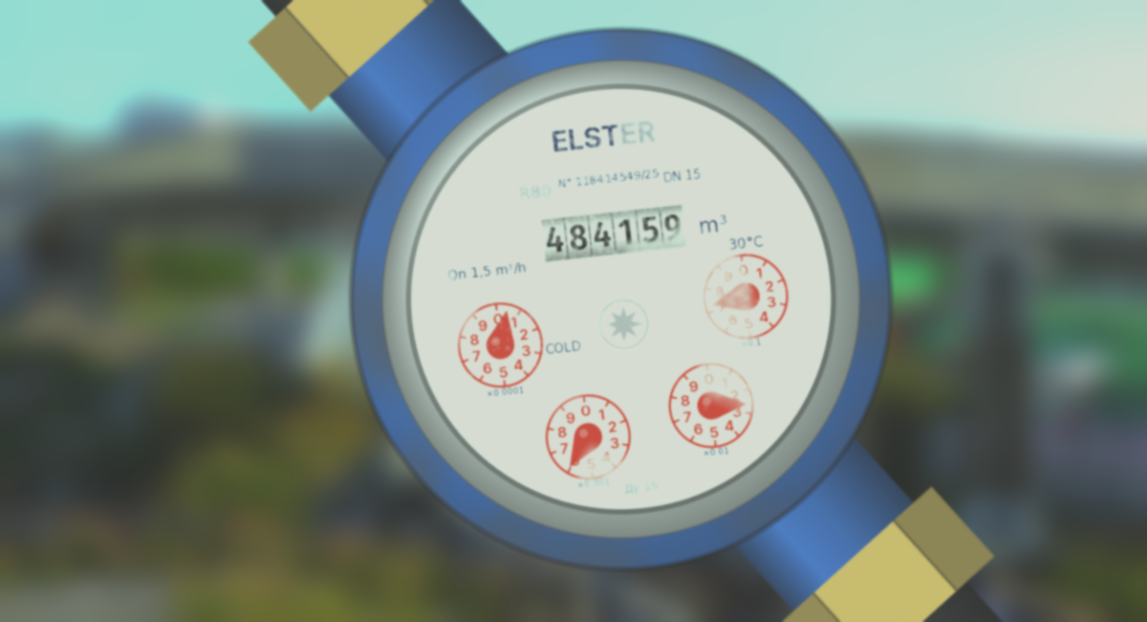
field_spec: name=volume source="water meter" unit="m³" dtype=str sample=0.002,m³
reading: 484159.7260,m³
